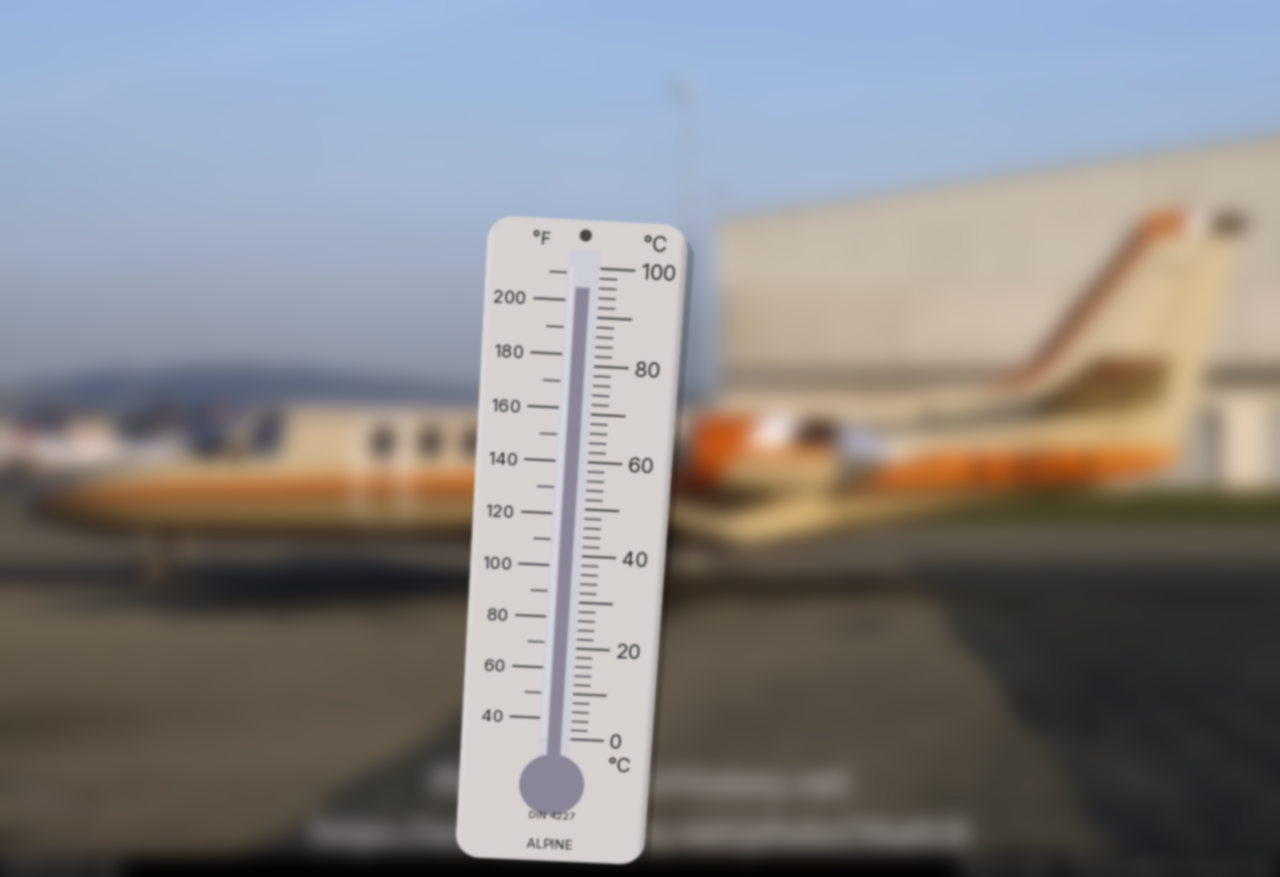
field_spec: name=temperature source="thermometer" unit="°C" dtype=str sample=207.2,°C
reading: 96,°C
